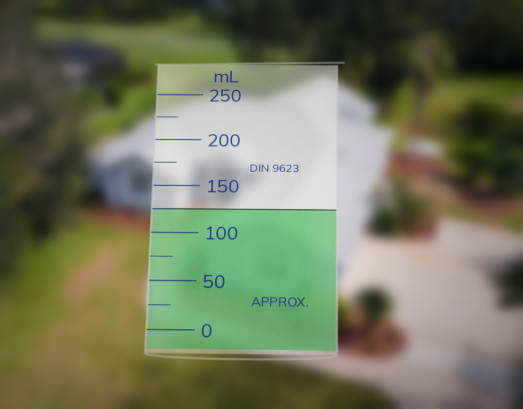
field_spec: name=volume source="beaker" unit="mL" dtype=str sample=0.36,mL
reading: 125,mL
